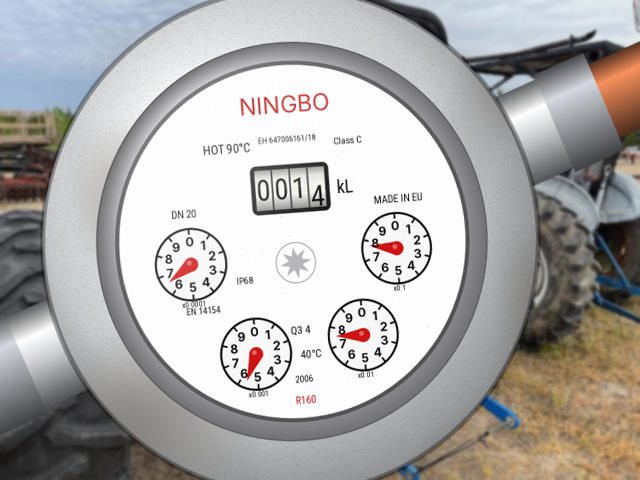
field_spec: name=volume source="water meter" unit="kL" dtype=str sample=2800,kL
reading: 13.7756,kL
